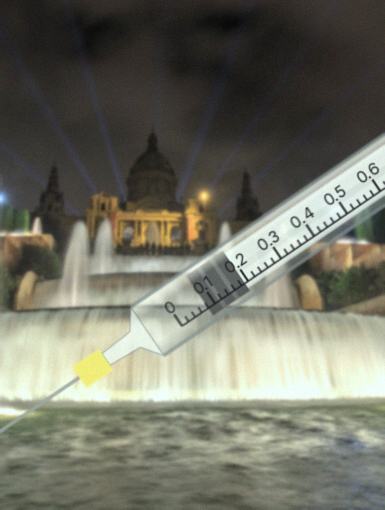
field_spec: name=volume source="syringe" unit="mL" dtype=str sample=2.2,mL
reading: 0.08,mL
